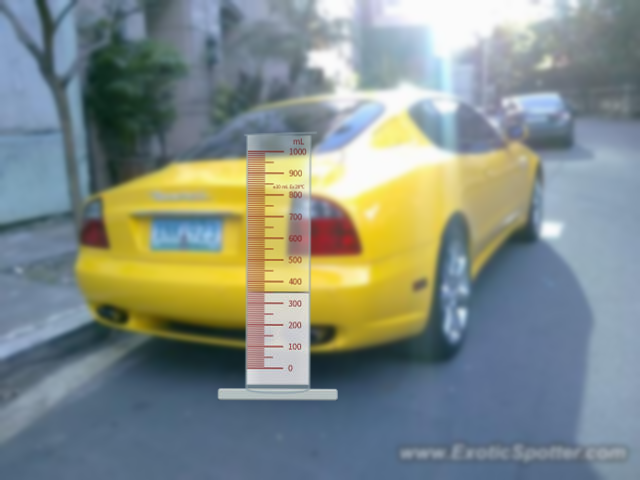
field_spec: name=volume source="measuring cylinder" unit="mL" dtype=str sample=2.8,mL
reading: 350,mL
